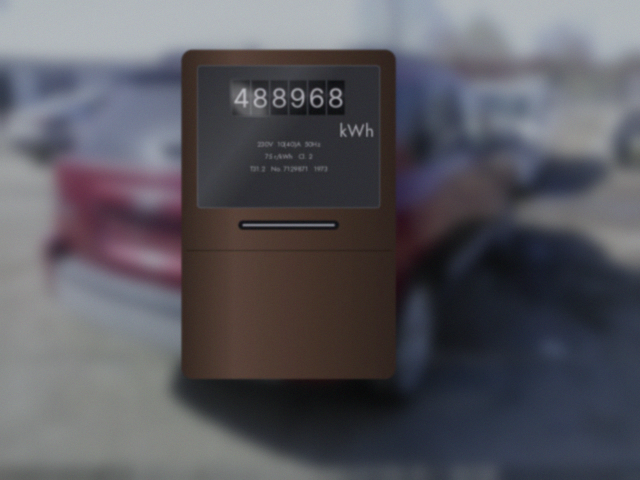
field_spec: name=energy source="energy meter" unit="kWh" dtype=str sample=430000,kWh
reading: 488968,kWh
